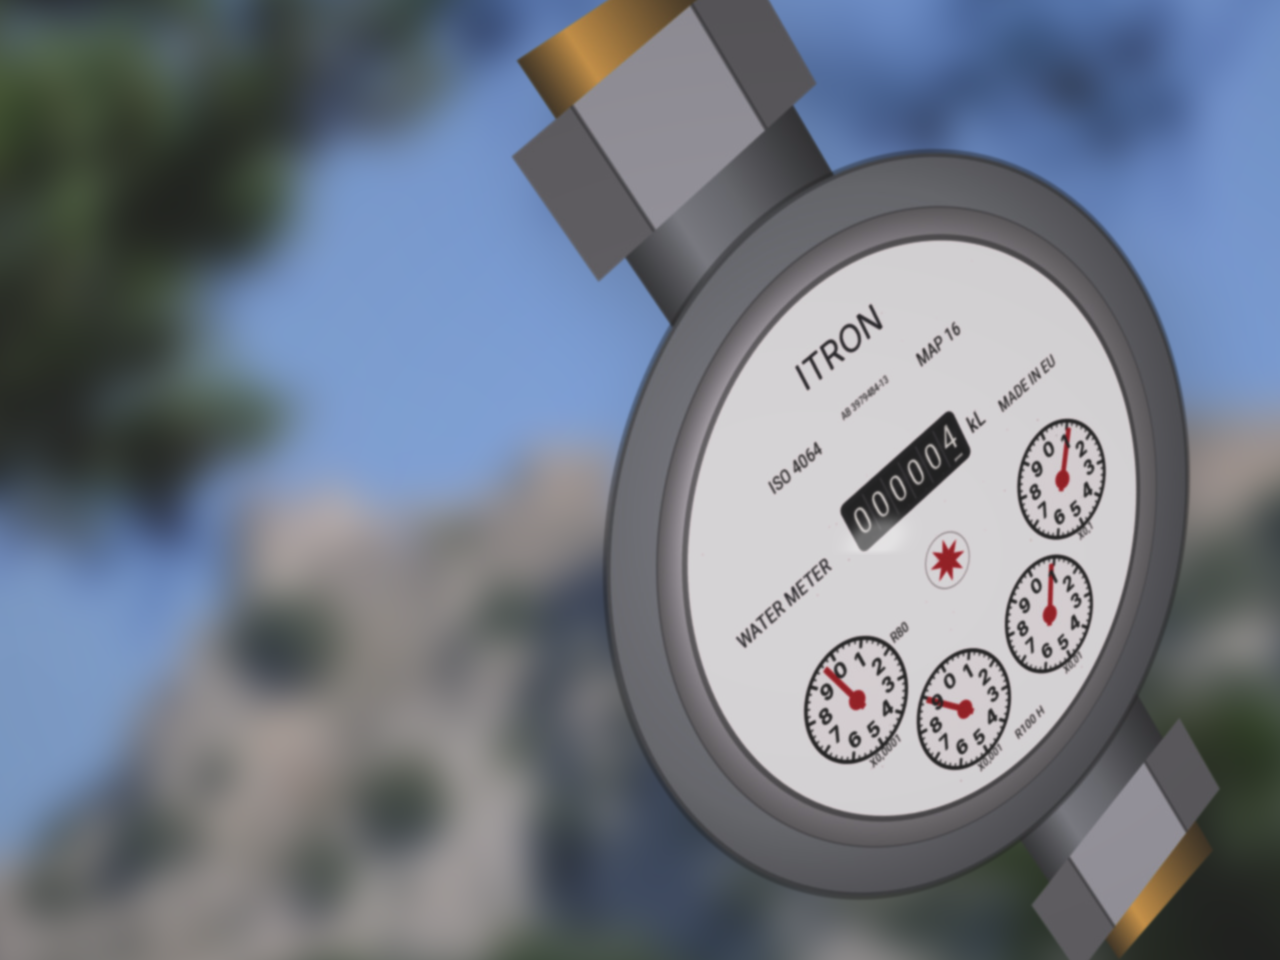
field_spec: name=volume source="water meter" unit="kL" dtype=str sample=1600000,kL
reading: 4.1089,kL
